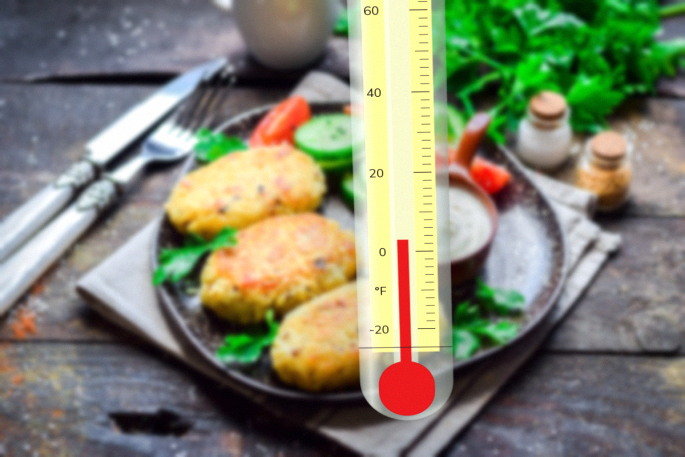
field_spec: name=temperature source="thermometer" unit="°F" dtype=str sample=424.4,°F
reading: 3,°F
